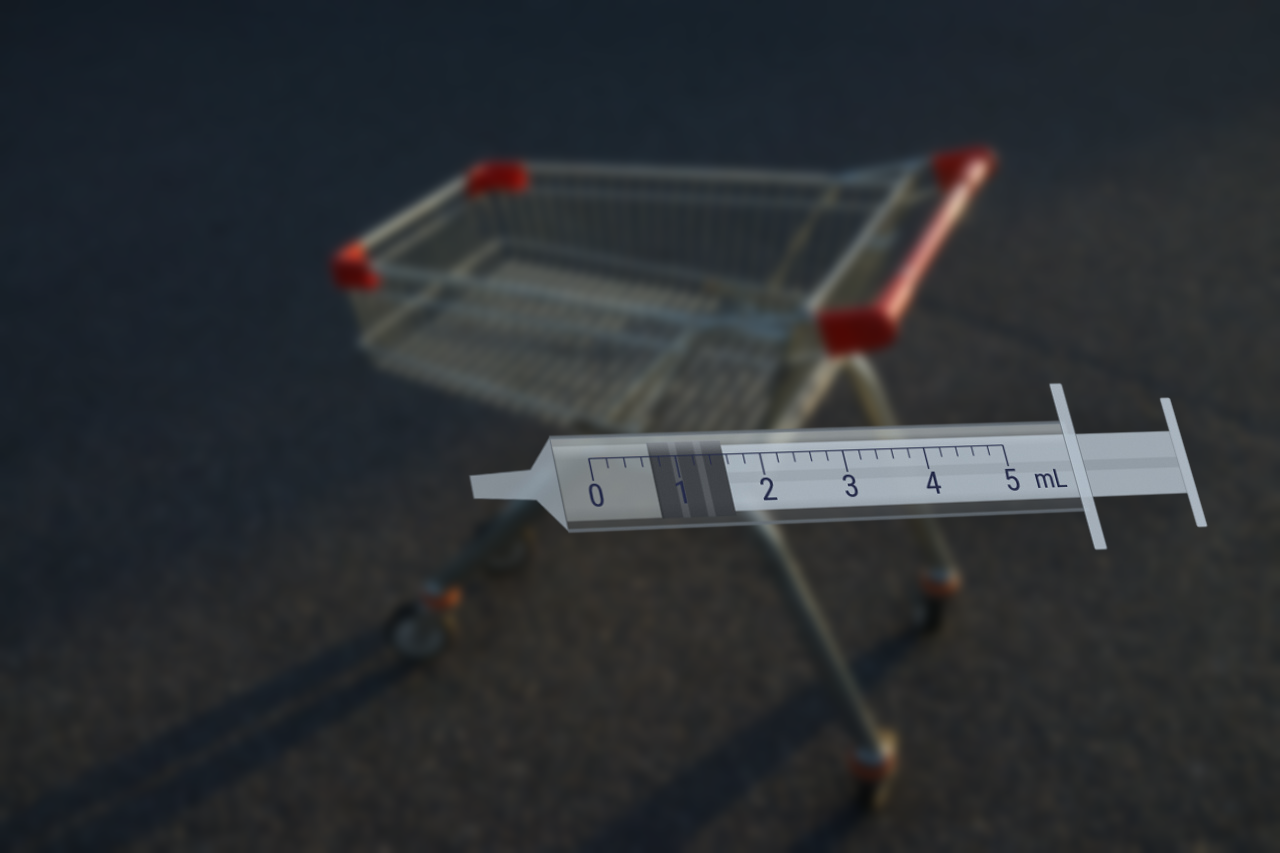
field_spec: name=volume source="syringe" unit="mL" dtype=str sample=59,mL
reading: 0.7,mL
